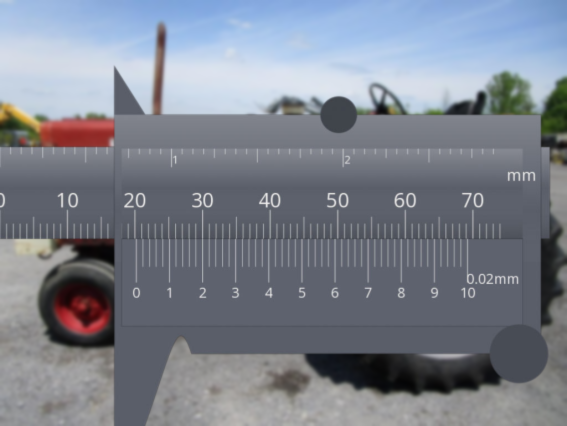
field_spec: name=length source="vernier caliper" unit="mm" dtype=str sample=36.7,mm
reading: 20.2,mm
